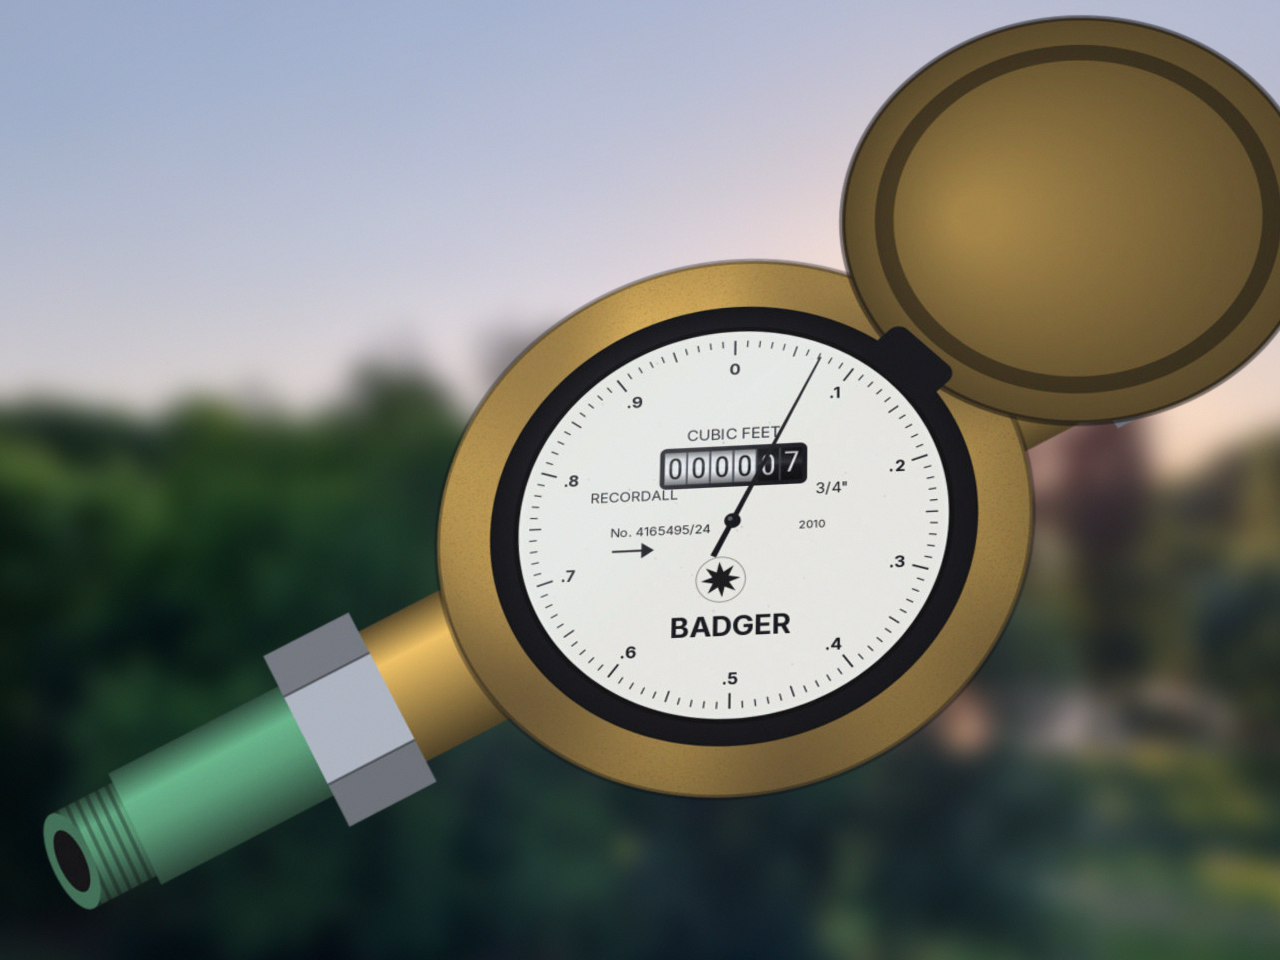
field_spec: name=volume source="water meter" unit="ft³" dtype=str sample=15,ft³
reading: 7.07,ft³
